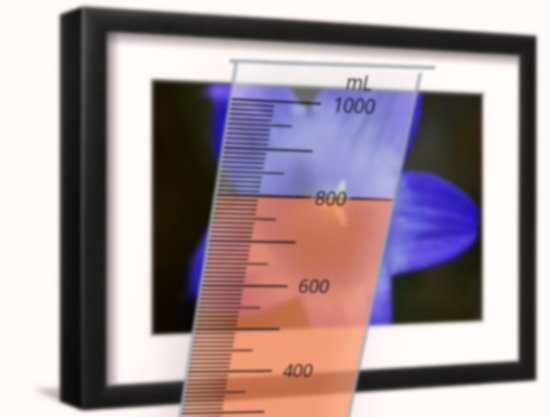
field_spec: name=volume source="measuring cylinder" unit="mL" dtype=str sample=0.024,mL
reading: 800,mL
